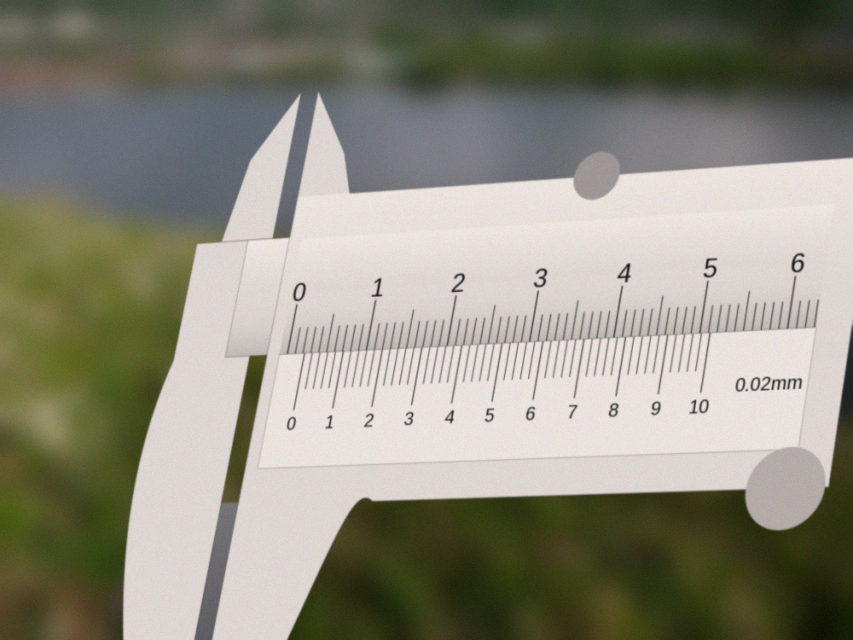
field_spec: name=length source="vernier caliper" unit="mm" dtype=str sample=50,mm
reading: 2.2,mm
